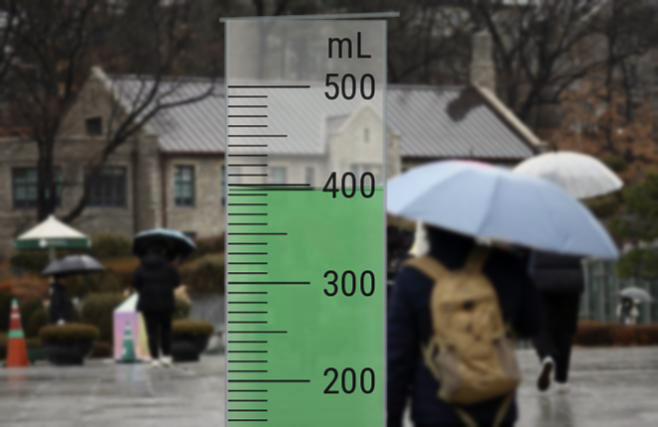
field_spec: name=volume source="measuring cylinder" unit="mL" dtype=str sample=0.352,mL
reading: 395,mL
